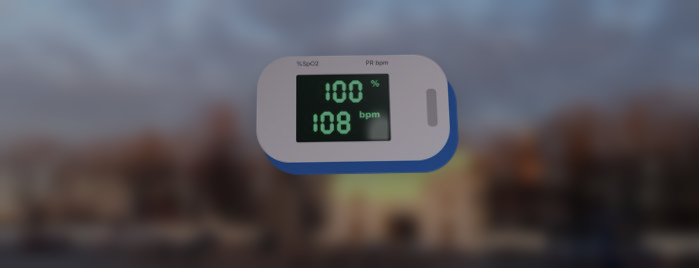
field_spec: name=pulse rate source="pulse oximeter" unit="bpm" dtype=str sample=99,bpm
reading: 108,bpm
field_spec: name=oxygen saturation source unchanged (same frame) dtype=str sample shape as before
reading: 100,%
